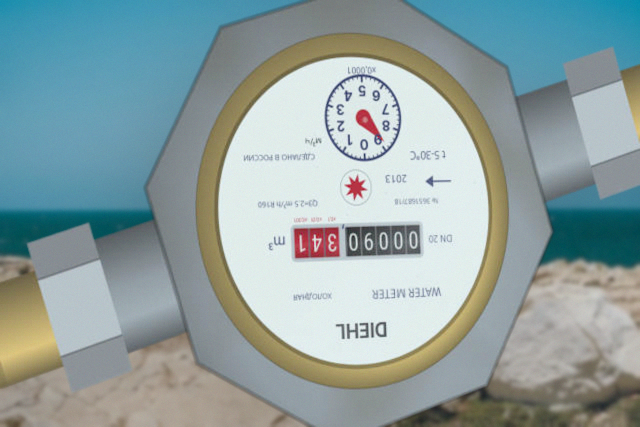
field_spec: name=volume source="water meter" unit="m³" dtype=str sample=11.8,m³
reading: 90.3418,m³
